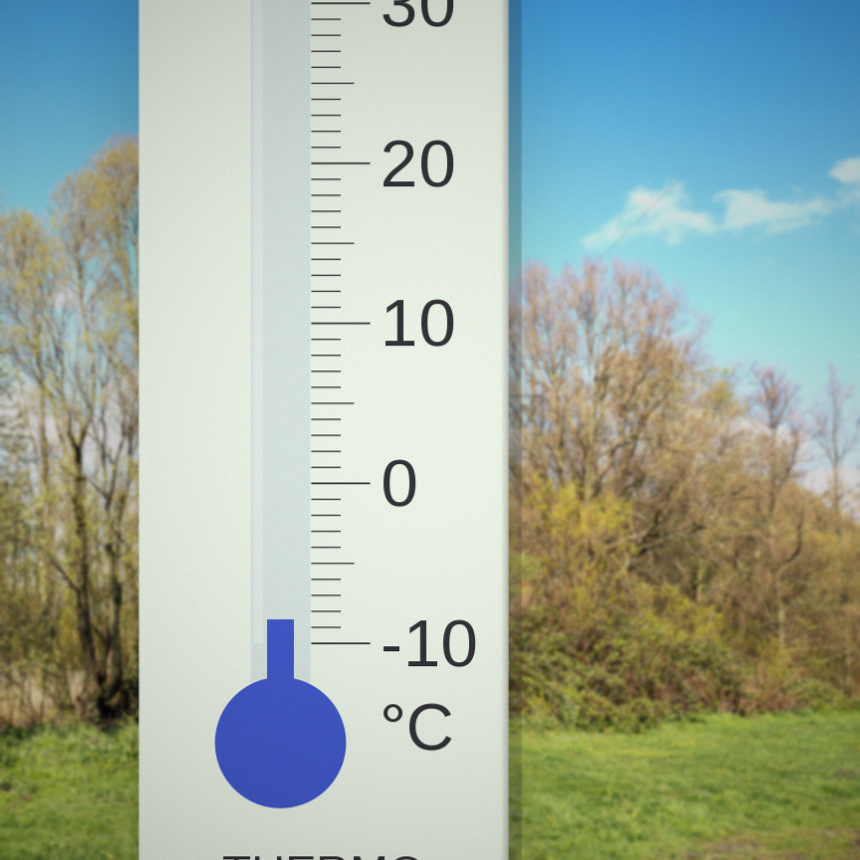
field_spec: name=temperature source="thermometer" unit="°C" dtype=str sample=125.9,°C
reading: -8.5,°C
